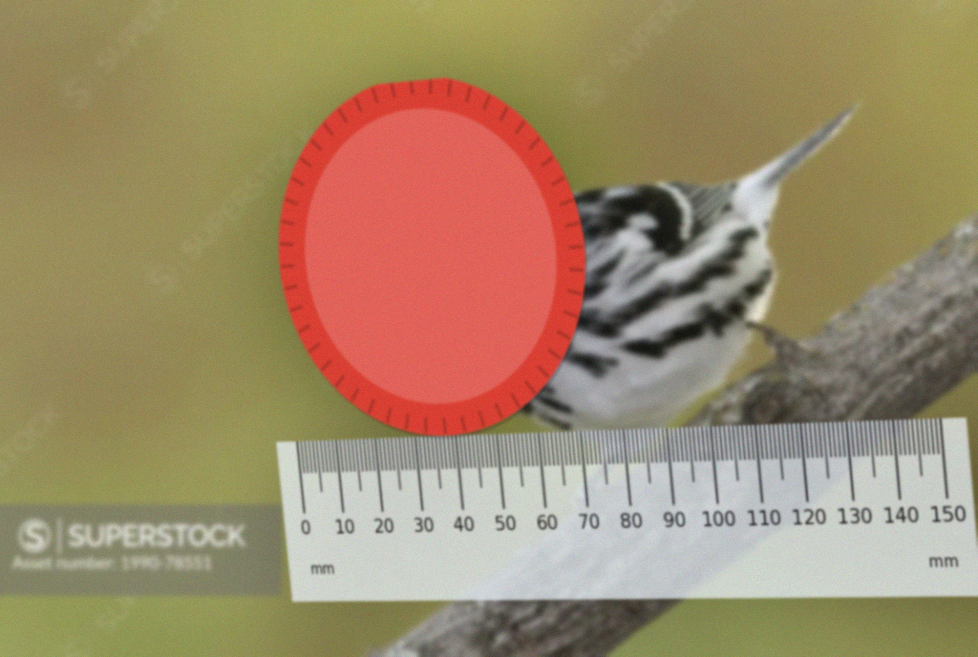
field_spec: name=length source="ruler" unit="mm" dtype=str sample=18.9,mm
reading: 75,mm
